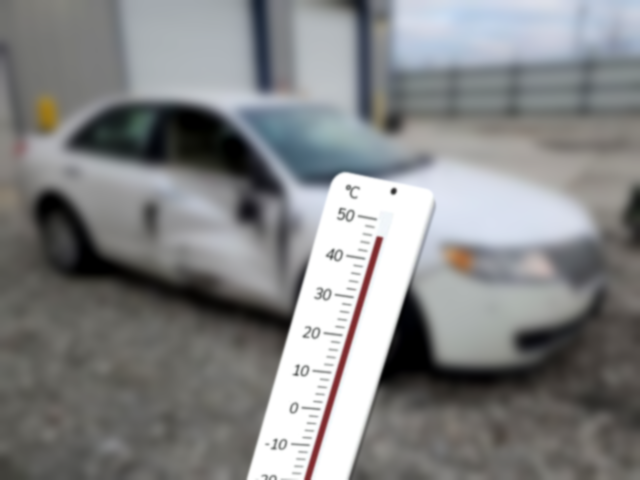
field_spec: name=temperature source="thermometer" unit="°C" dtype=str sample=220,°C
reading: 46,°C
